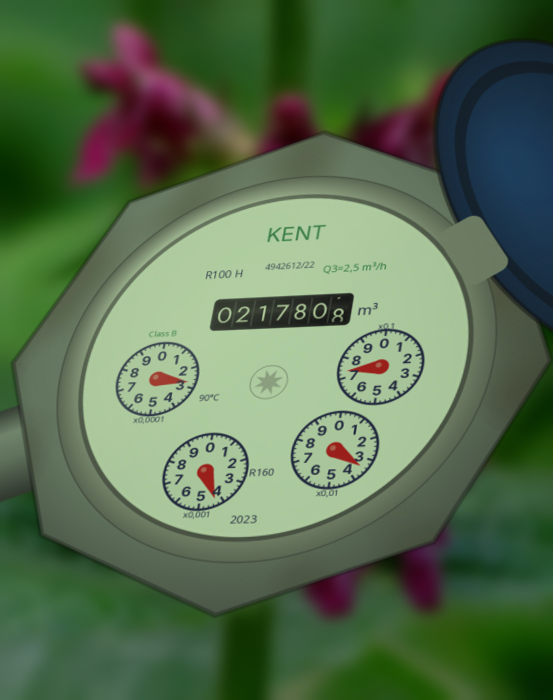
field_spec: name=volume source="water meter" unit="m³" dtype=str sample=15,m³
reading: 217807.7342,m³
